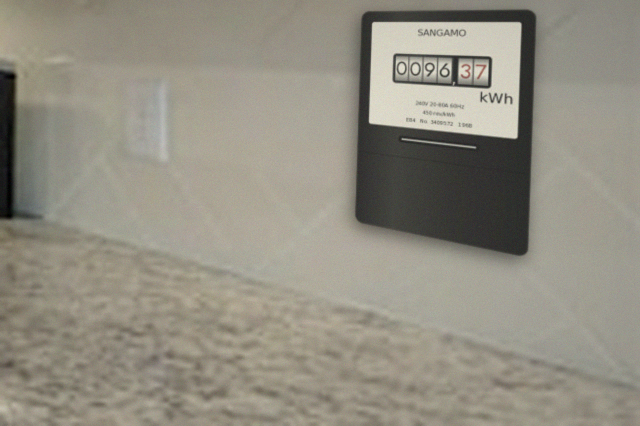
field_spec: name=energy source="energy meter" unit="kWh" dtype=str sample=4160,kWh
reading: 96.37,kWh
